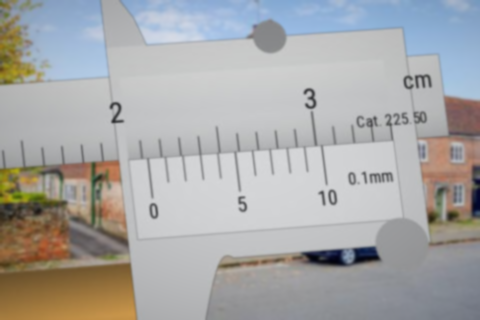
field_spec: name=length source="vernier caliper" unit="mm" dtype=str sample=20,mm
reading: 21.3,mm
